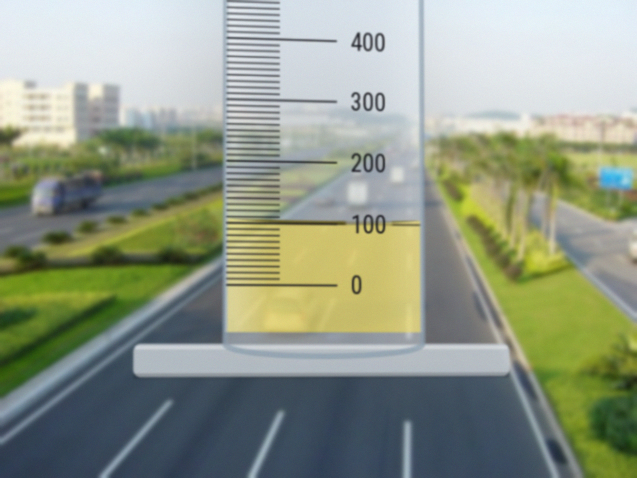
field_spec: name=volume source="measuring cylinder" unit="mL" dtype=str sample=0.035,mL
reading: 100,mL
